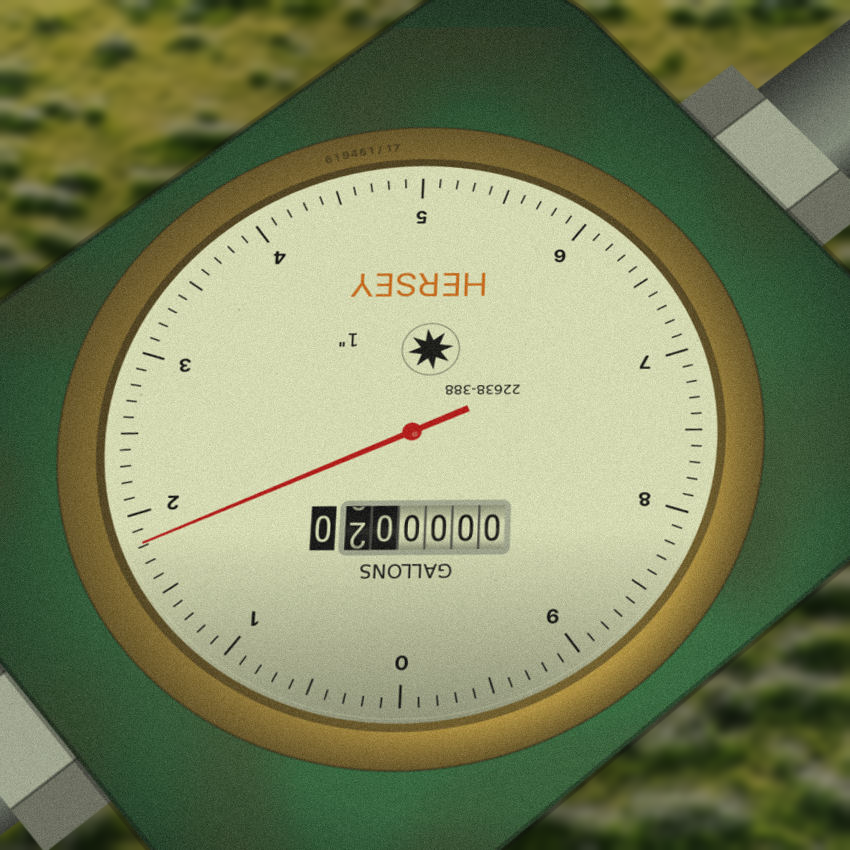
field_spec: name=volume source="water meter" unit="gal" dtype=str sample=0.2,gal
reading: 21.8,gal
